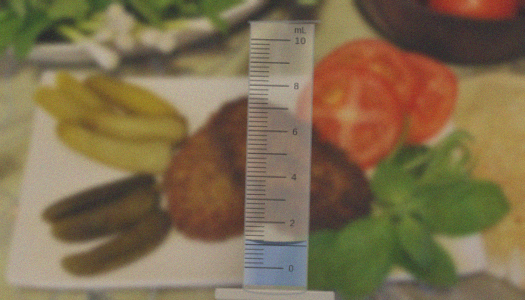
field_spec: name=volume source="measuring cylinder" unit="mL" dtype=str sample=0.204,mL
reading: 1,mL
